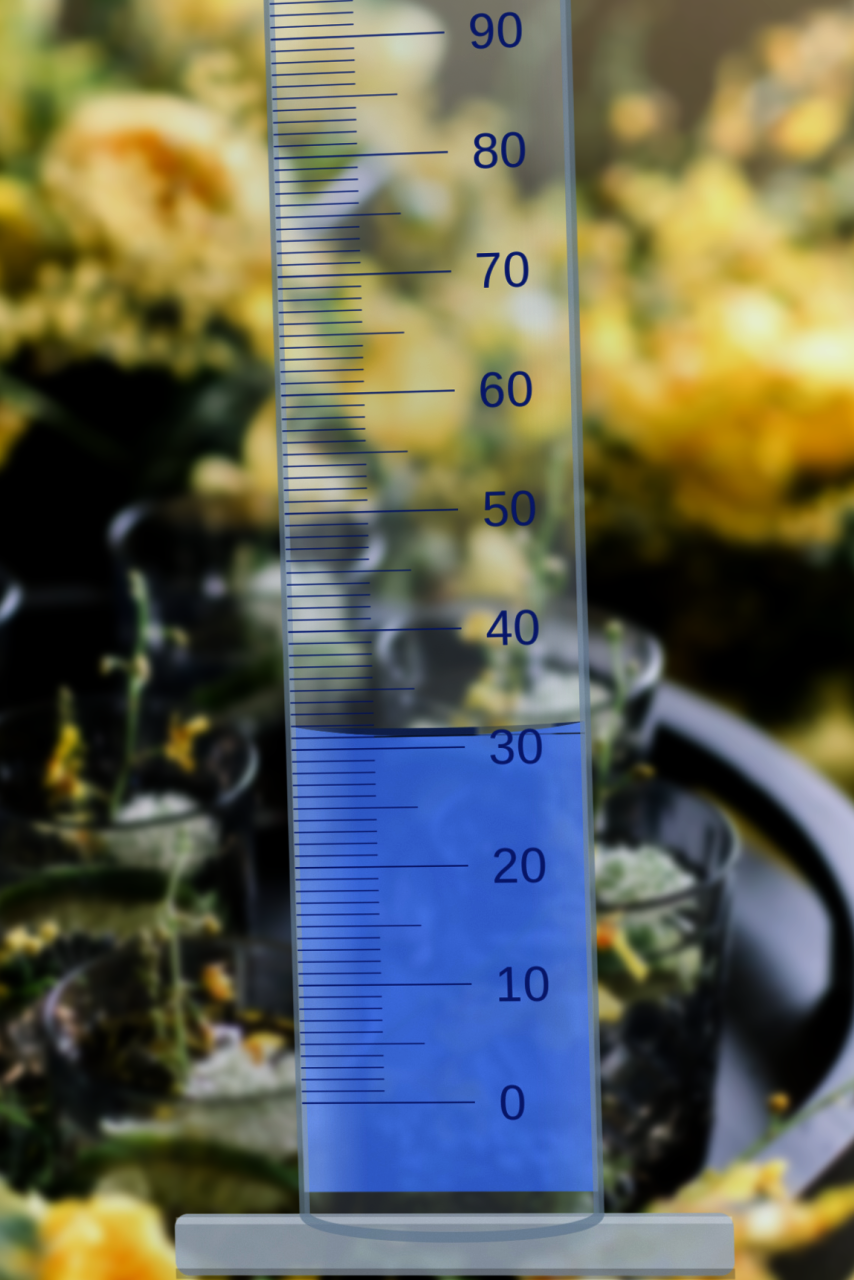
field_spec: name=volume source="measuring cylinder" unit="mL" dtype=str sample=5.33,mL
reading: 31,mL
